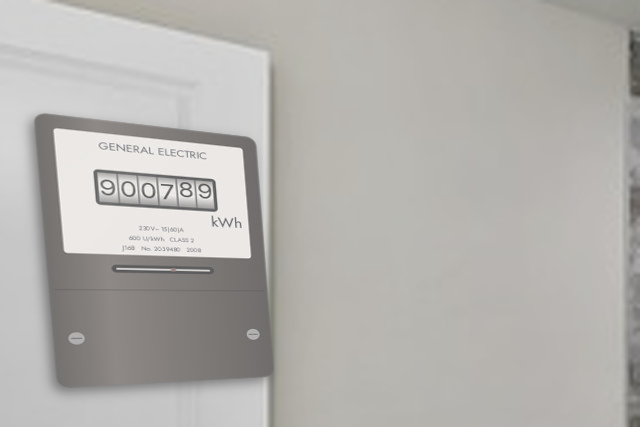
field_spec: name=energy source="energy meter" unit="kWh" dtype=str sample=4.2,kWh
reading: 900789,kWh
